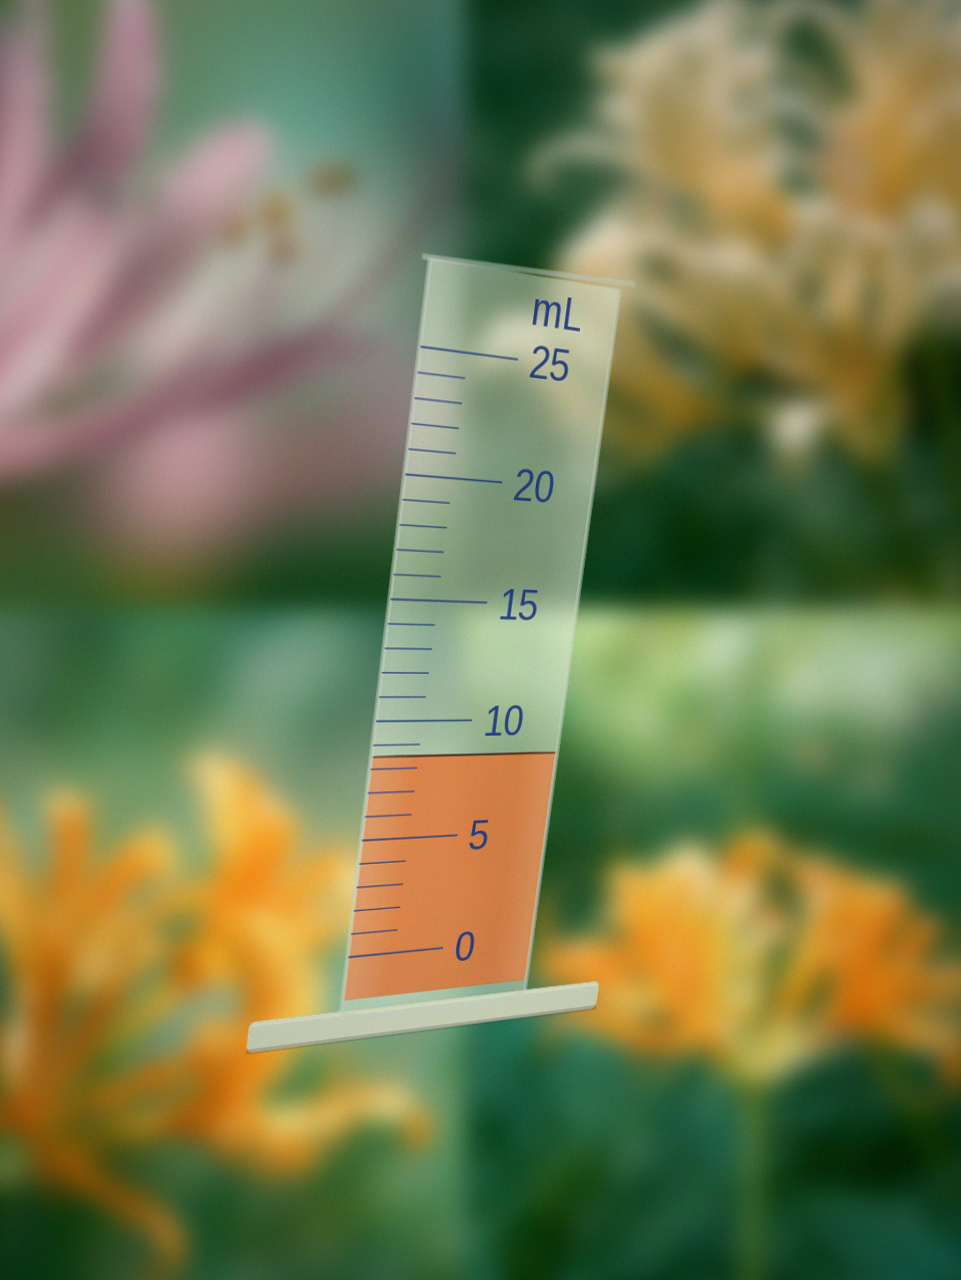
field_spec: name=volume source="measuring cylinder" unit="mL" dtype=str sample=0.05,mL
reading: 8.5,mL
